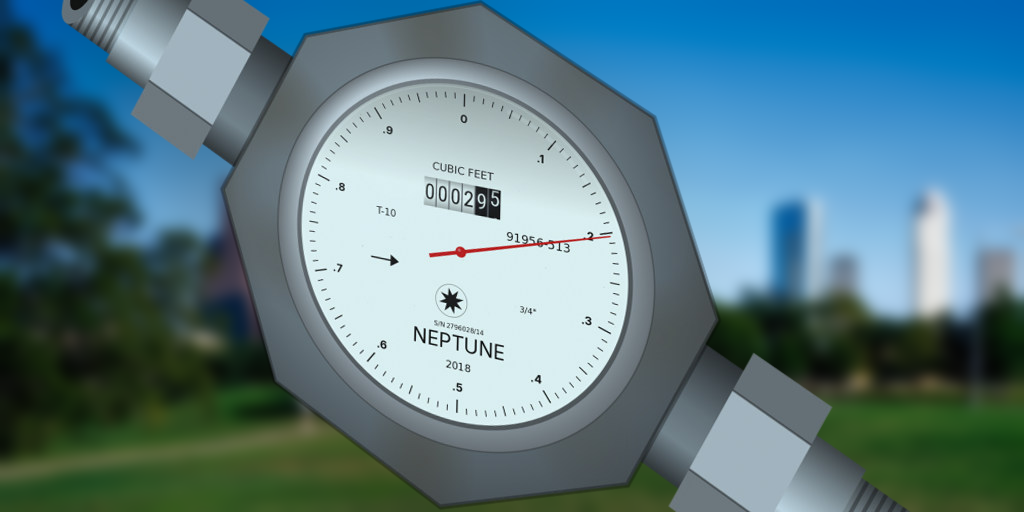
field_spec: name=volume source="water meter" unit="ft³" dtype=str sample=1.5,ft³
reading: 295.20,ft³
